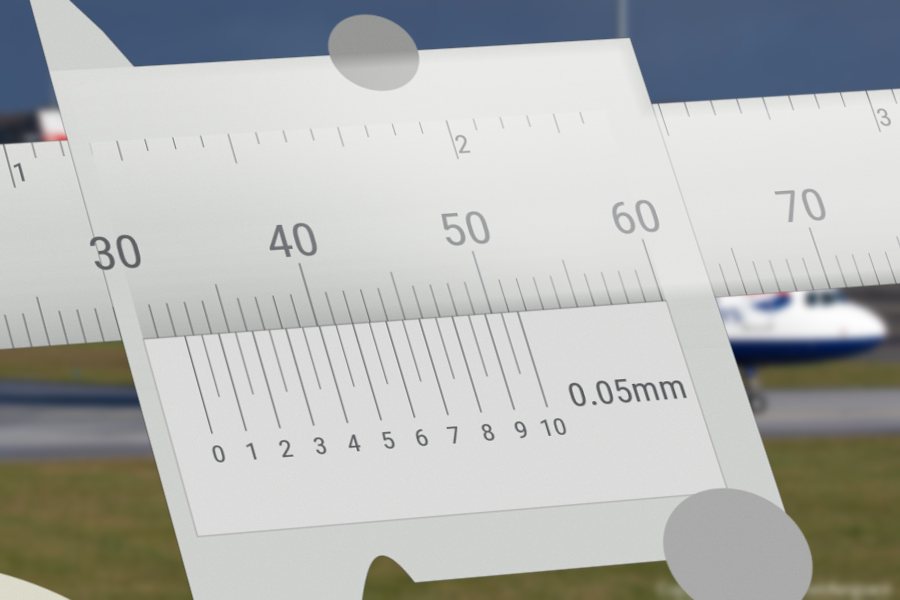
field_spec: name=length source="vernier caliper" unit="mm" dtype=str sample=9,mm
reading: 32.5,mm
